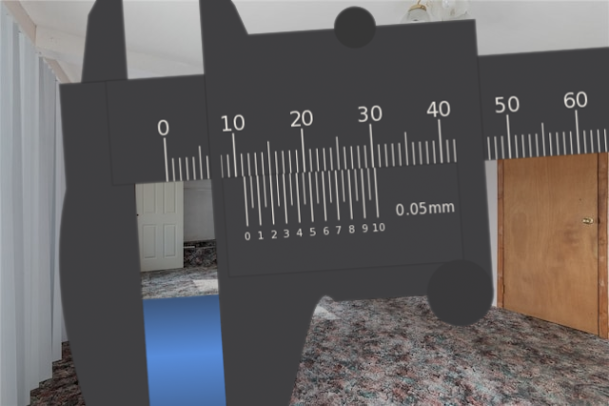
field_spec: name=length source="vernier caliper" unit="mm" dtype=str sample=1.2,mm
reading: 11.2,mm
